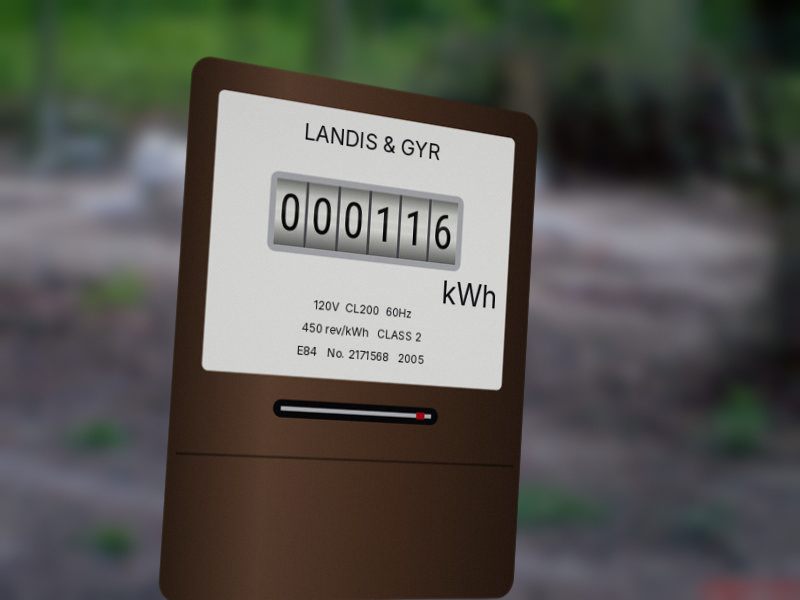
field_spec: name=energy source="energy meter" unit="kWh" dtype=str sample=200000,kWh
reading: 116,kWh
